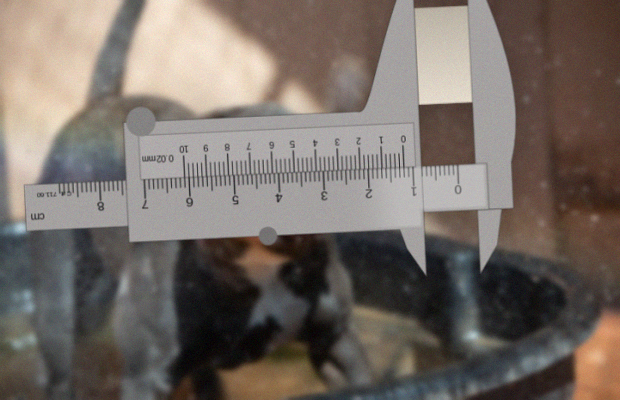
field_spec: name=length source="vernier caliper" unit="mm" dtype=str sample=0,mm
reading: 12.0,mm
